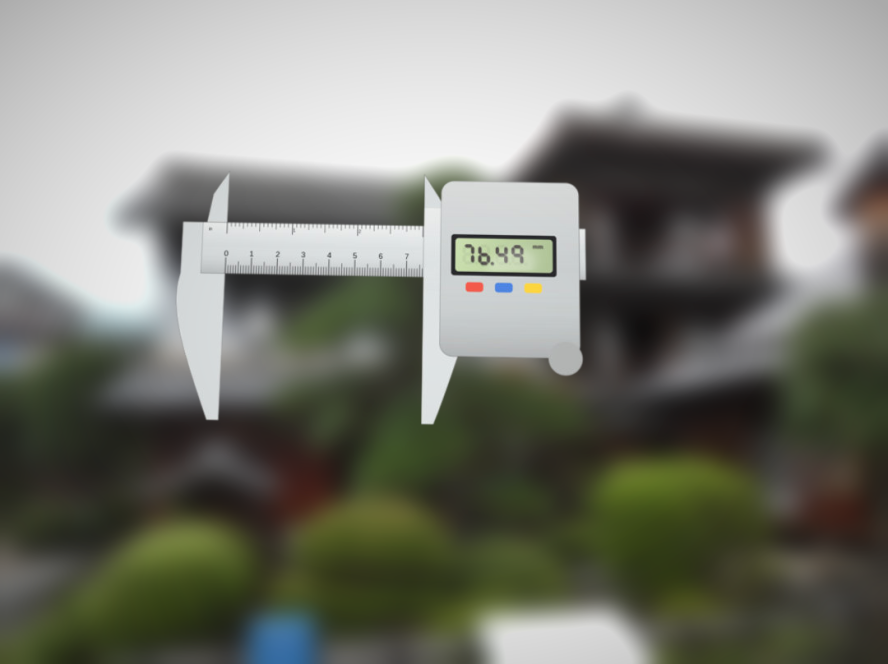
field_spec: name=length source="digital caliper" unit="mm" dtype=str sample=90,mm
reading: 76.49,mm
